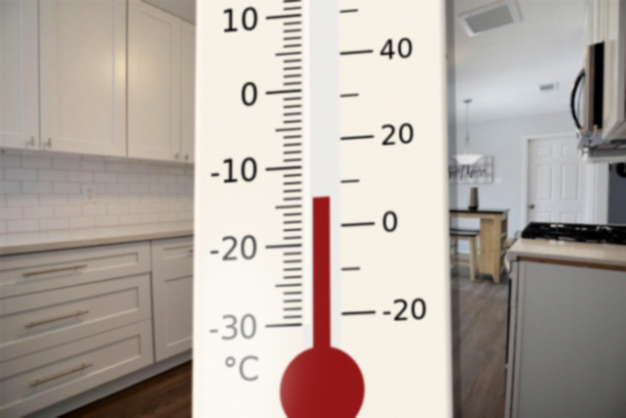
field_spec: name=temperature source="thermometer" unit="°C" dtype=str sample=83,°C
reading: -14,°C
